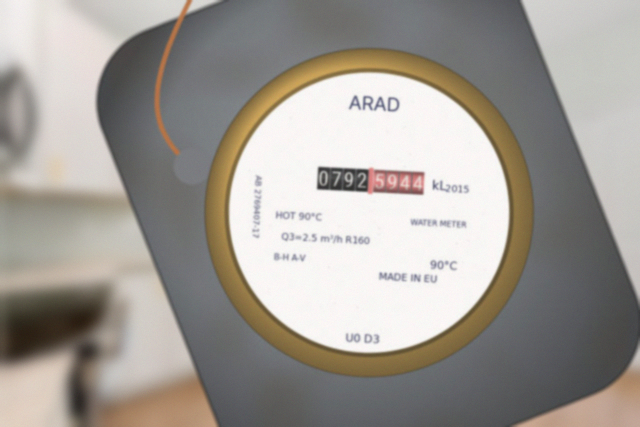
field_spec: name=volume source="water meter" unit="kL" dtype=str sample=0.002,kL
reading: 792.5944,kL
